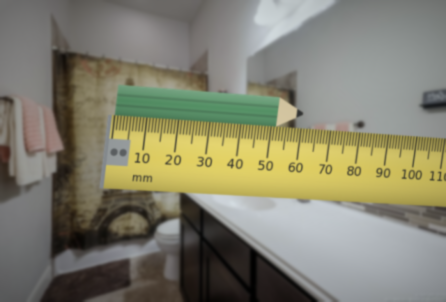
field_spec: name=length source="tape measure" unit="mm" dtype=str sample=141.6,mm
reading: 60,mm
